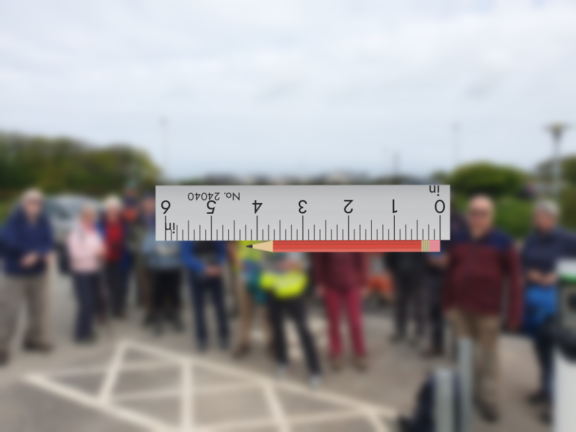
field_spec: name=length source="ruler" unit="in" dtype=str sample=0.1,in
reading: 4.25,in
